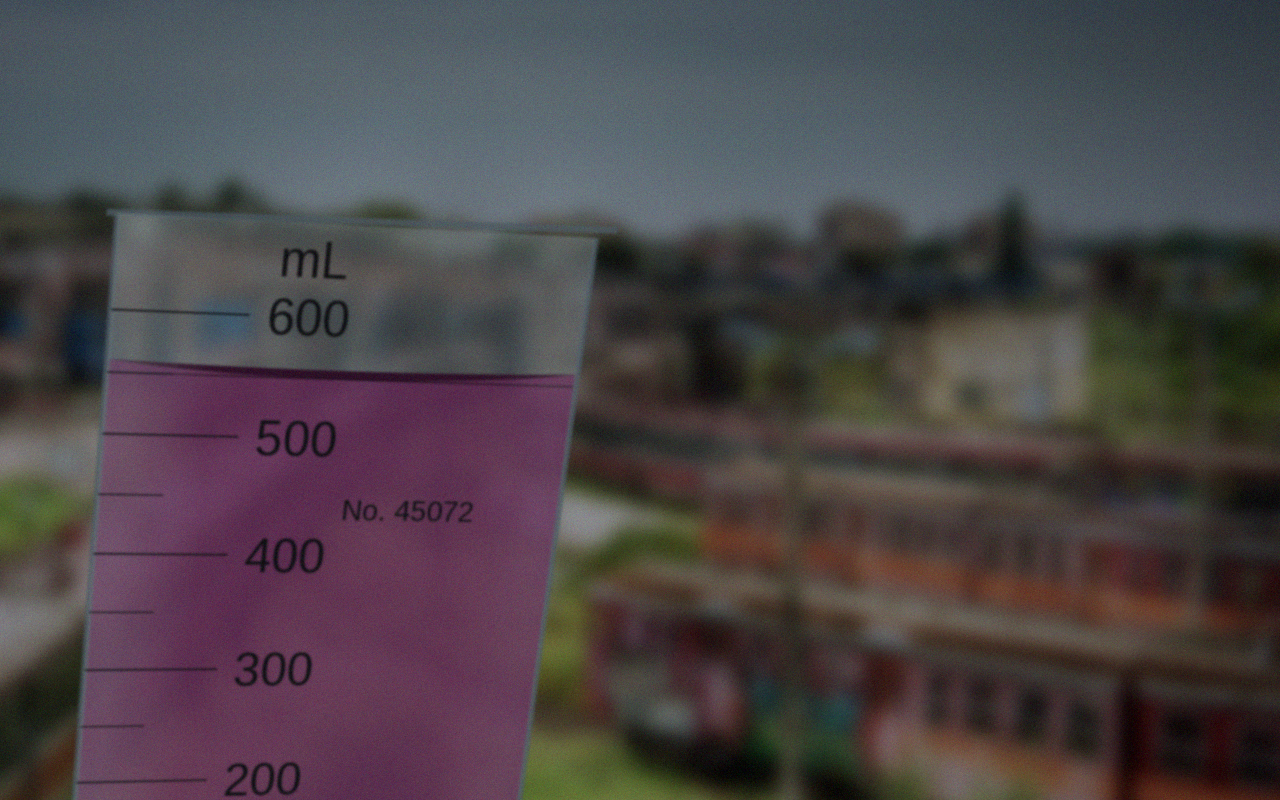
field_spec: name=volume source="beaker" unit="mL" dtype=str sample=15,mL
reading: 550,mL
